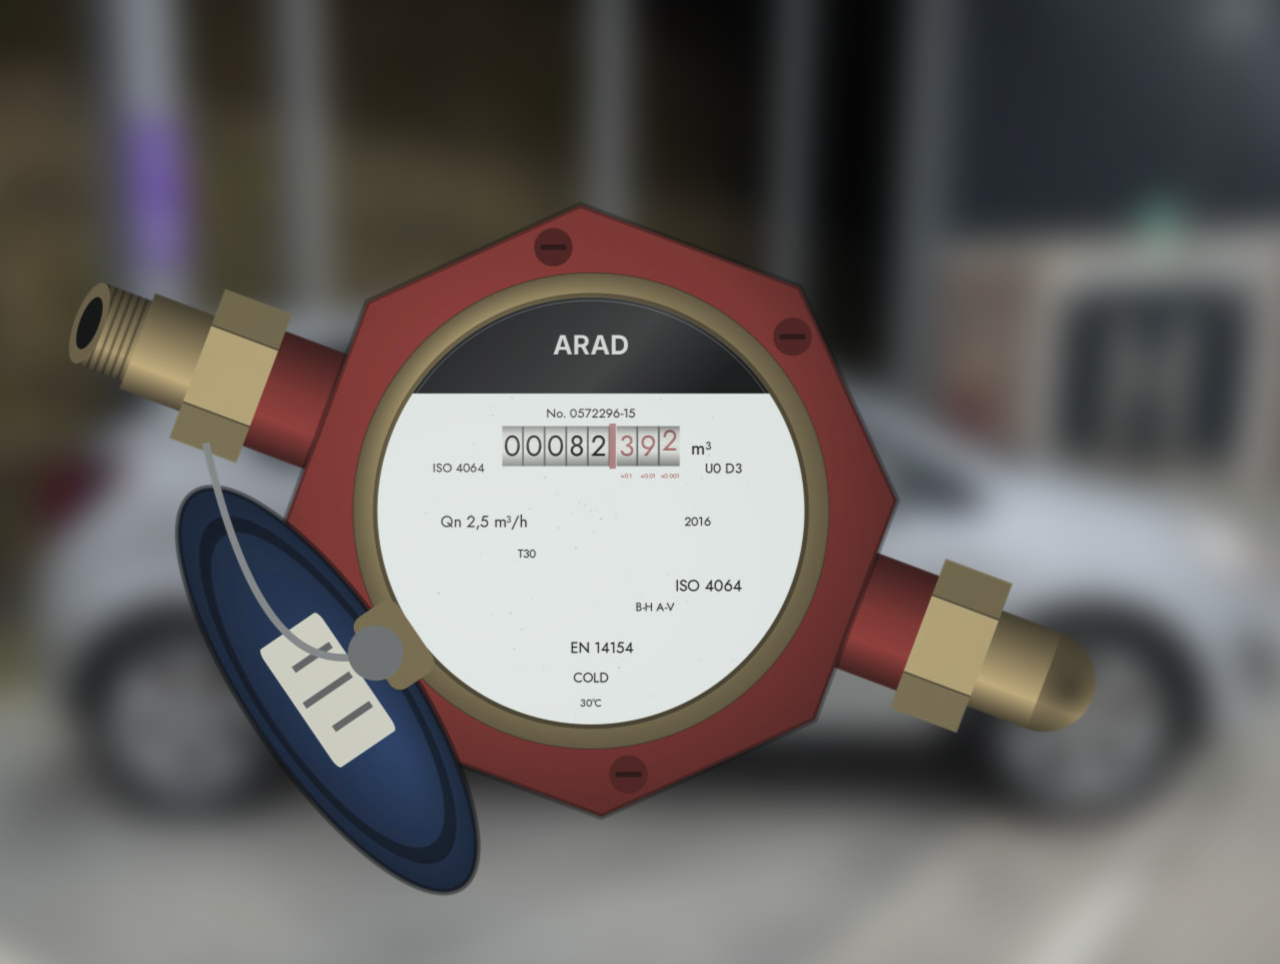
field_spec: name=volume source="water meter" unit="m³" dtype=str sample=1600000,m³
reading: 82.392,m³
